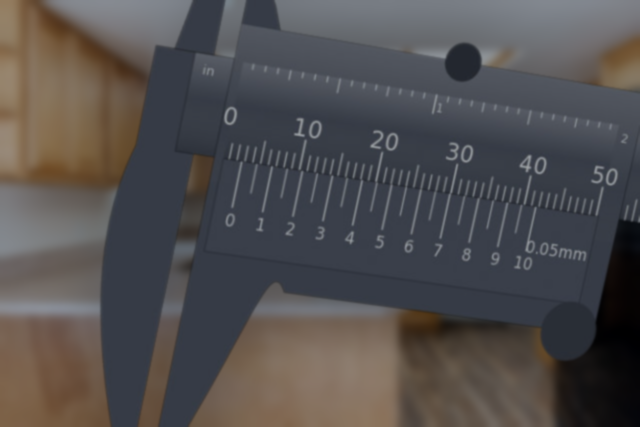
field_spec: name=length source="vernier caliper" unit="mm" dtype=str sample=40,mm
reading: 2.6,mm
